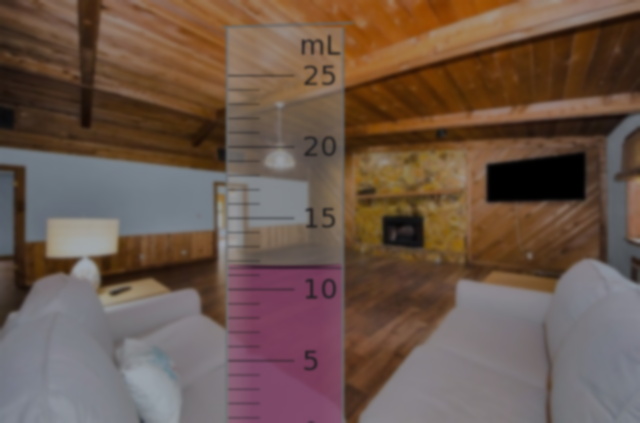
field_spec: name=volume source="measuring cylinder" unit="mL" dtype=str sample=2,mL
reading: 11.5,mL
